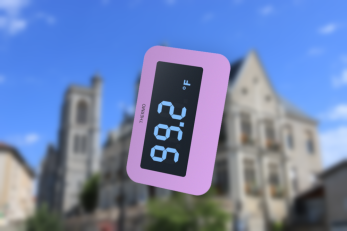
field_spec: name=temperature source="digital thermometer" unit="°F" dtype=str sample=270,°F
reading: 99.2,°F
